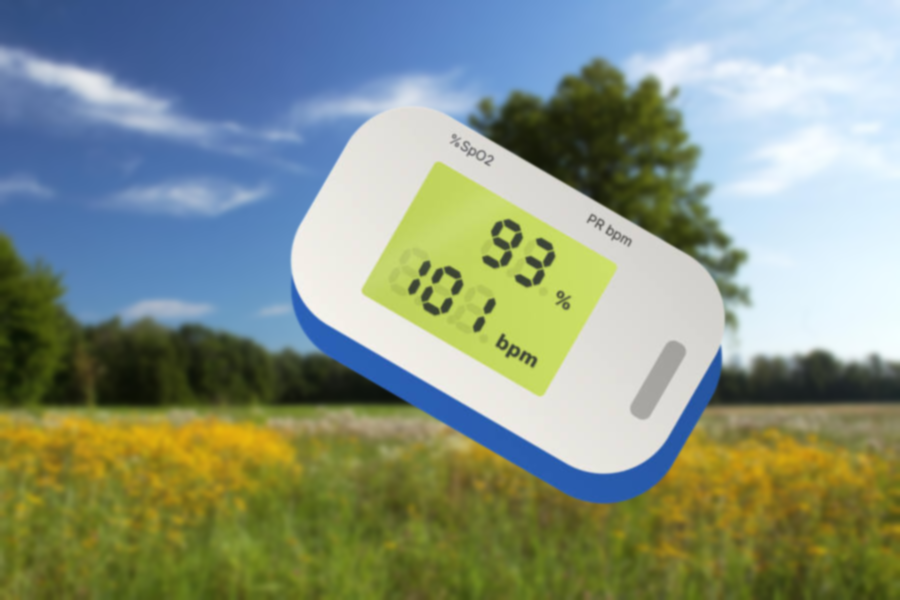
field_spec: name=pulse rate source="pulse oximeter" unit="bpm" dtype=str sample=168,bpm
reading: 101,bpm
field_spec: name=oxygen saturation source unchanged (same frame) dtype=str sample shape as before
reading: 93,%
